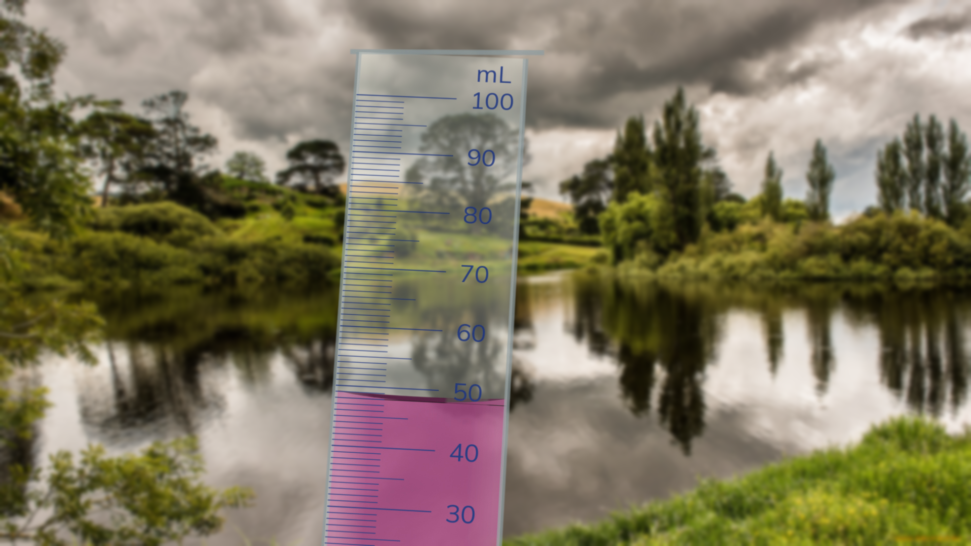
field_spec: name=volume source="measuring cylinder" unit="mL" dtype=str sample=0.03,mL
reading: 48,mL
